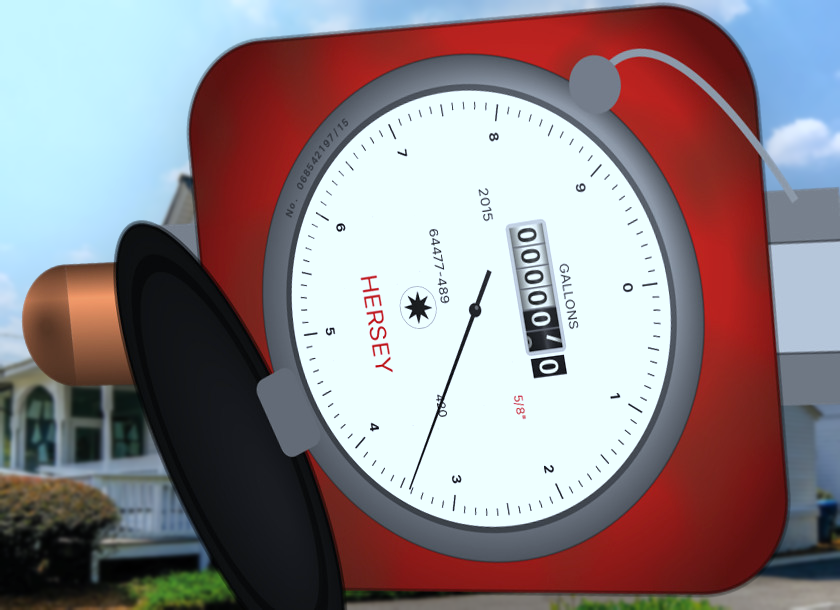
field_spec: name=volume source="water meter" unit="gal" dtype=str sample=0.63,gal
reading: 73.4,gal
